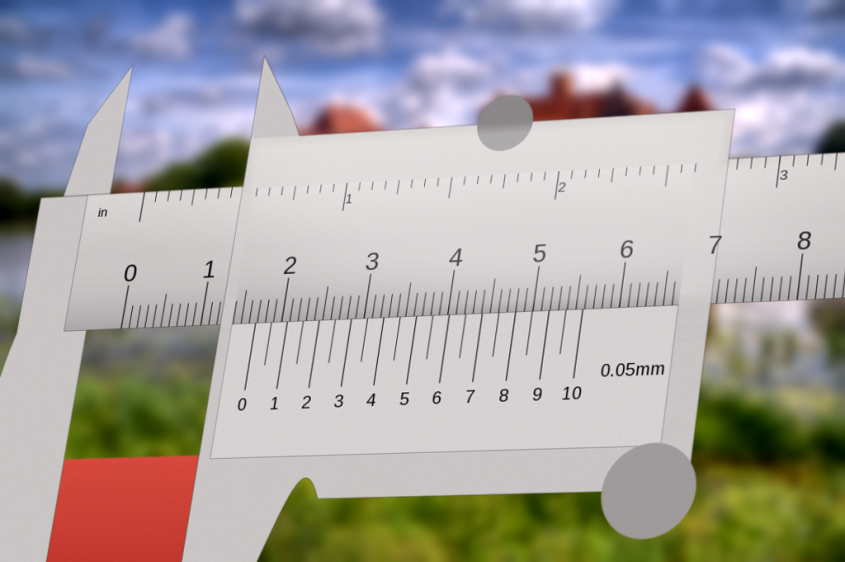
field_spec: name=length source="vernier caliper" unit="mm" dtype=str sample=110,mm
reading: 16.8,mm
